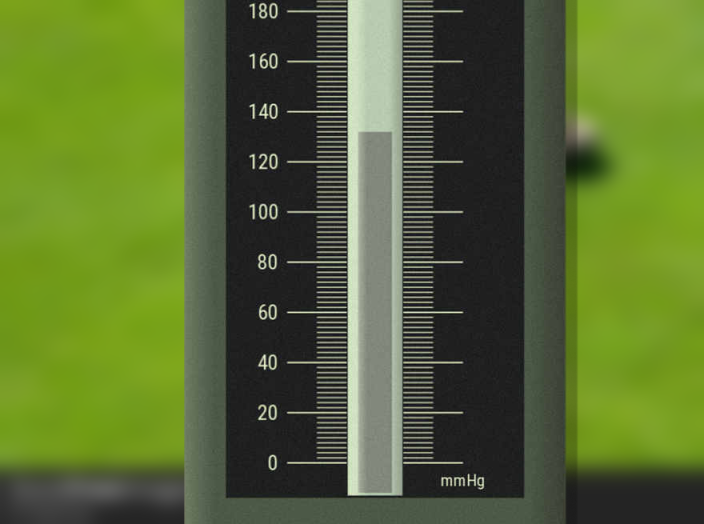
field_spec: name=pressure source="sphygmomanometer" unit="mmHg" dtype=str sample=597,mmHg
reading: 132,mmHg
